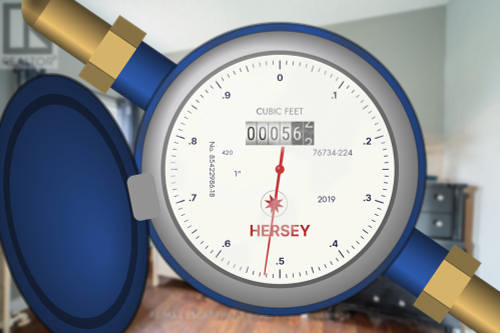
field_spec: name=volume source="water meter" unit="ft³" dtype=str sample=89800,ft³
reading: 562.52,ft³
